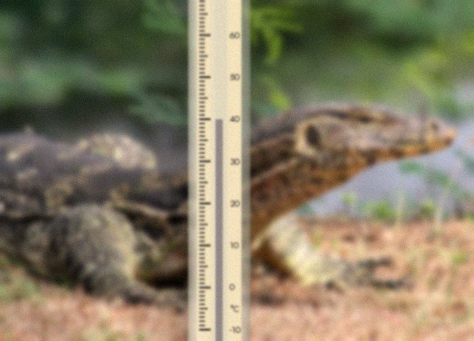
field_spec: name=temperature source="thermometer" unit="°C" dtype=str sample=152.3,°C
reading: 40,°C
